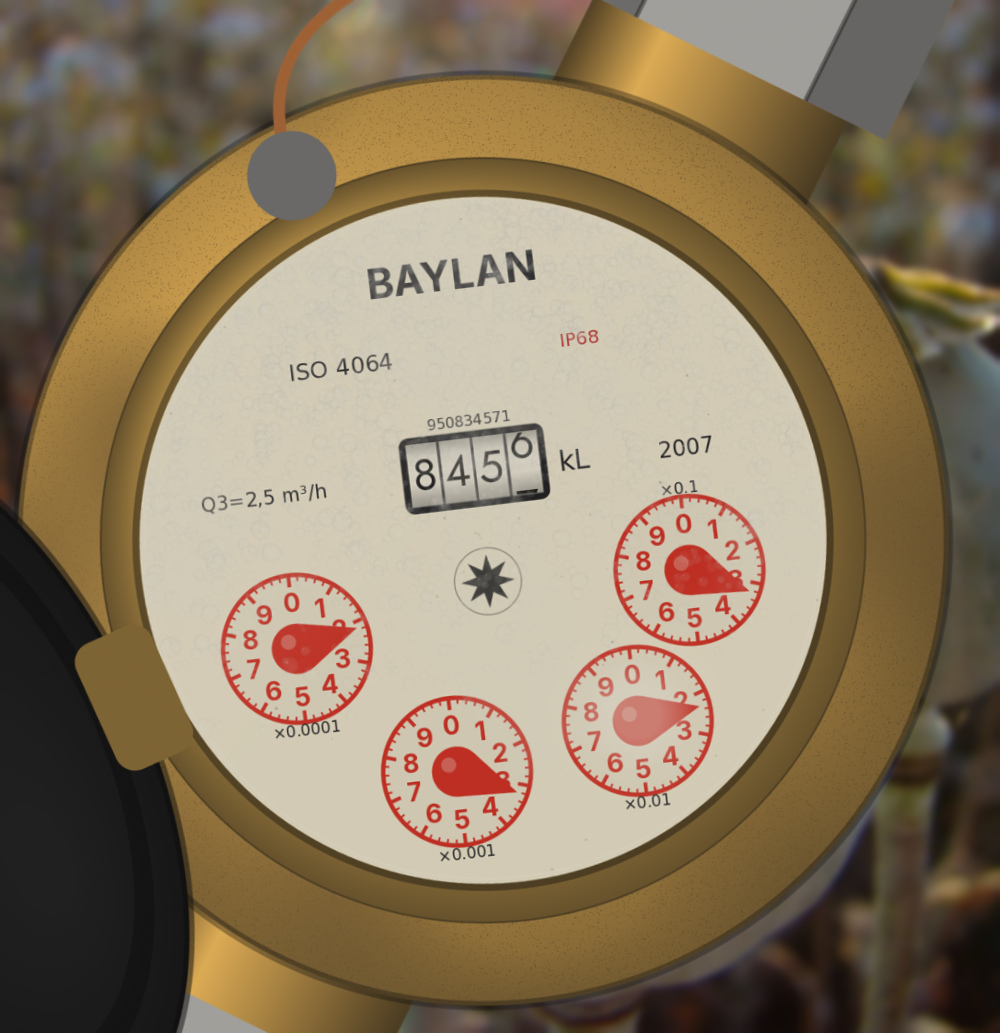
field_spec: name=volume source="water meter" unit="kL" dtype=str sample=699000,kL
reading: 8456.3232,kL
